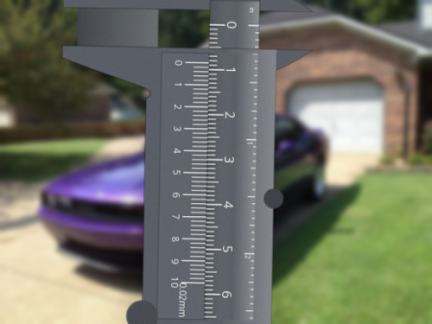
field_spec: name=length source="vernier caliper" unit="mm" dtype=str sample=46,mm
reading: 8.5,mm
